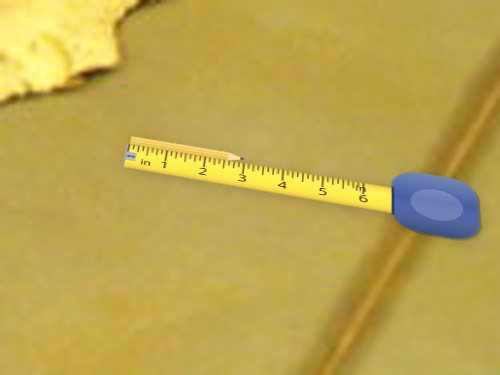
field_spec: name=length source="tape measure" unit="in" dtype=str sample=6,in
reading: 3,in
